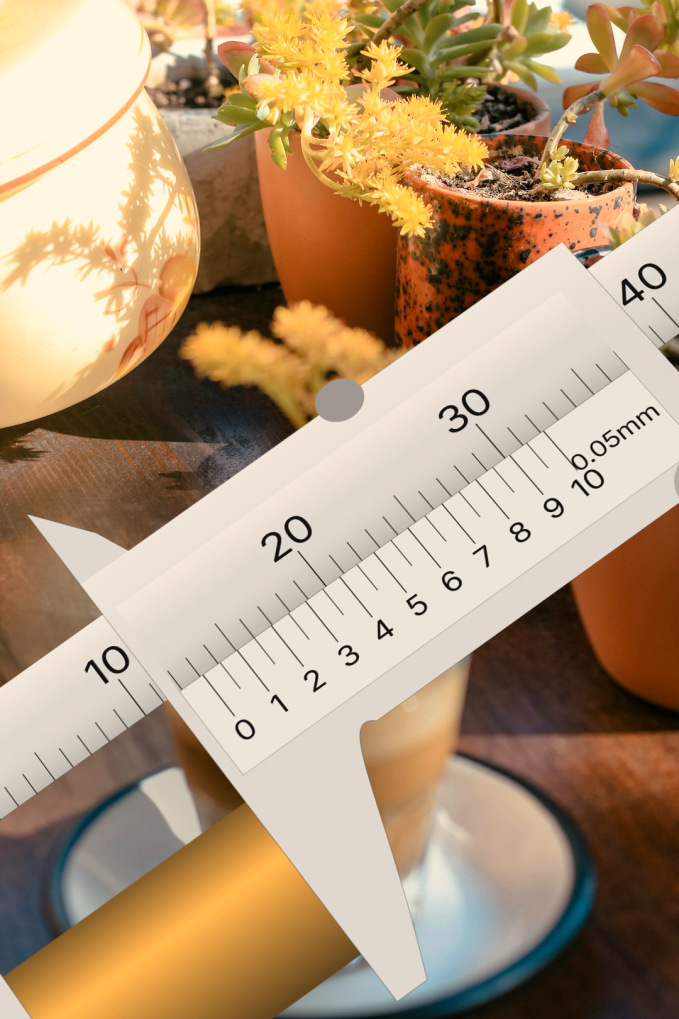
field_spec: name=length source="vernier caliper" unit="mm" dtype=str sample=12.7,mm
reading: 13.15,mm
